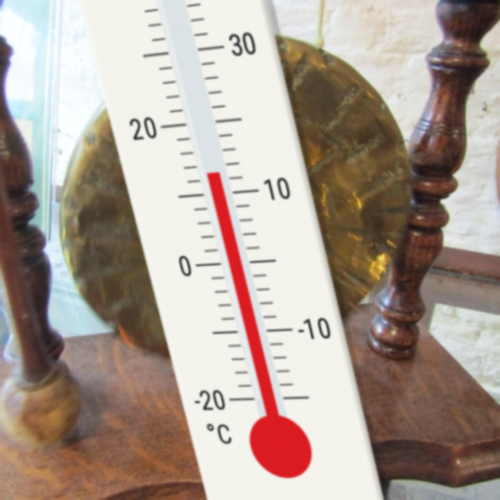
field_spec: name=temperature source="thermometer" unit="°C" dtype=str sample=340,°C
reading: 13,°C
